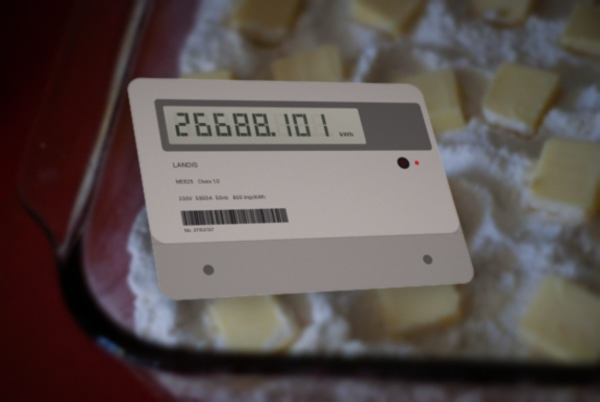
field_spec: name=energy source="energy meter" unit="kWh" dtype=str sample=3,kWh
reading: 26688.101,kWh
